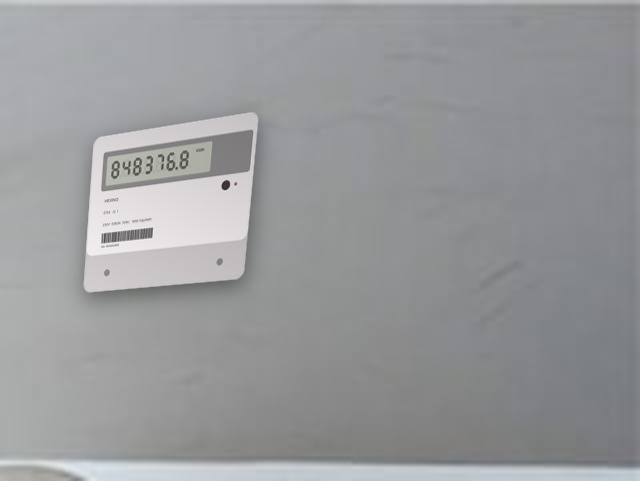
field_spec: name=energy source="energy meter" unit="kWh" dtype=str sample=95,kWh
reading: 848376.8,kWh
